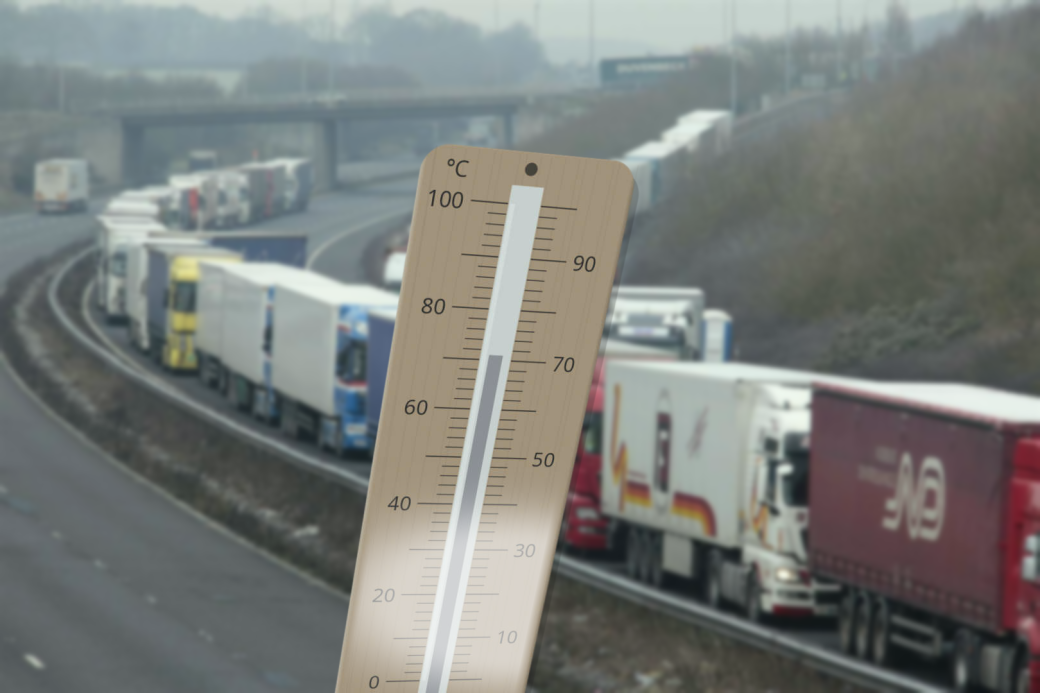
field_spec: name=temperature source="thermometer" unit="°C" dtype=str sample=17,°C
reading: 71,°C
